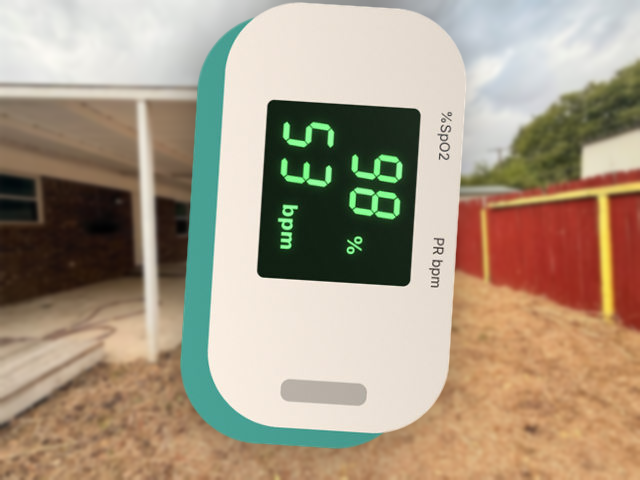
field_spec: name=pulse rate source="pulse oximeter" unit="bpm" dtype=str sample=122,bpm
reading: 53,bpm
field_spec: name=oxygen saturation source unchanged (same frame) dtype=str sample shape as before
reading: 98,%
